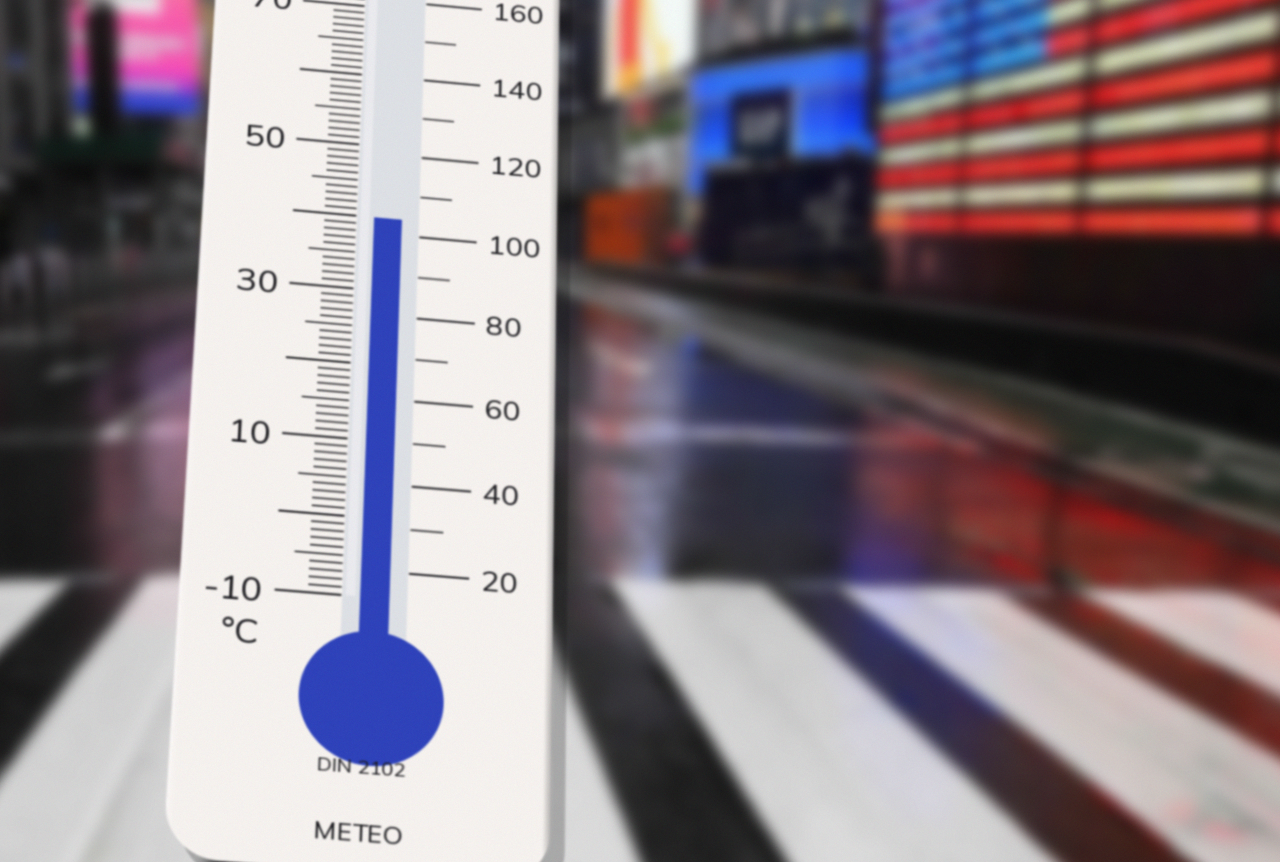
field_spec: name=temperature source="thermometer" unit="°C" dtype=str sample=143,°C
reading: 40,°C
